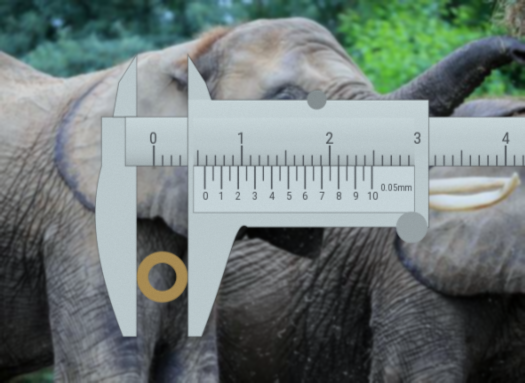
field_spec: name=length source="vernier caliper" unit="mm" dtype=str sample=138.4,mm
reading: 5.8,mm
